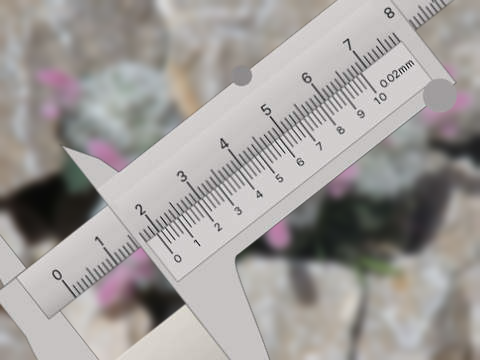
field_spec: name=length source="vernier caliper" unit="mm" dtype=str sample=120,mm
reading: 19.5,mm
